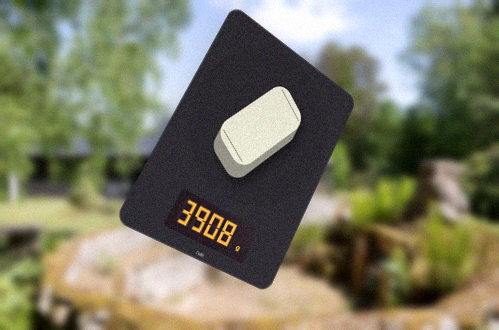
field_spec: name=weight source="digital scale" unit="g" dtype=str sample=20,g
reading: 3908,g
